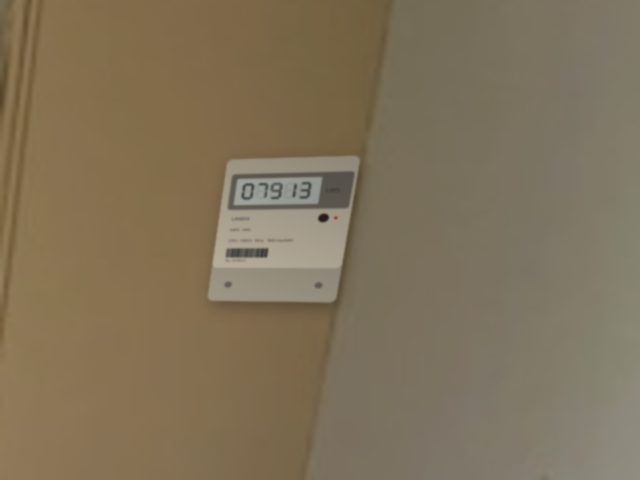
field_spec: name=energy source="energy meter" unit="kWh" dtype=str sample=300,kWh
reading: 7913,kWh
